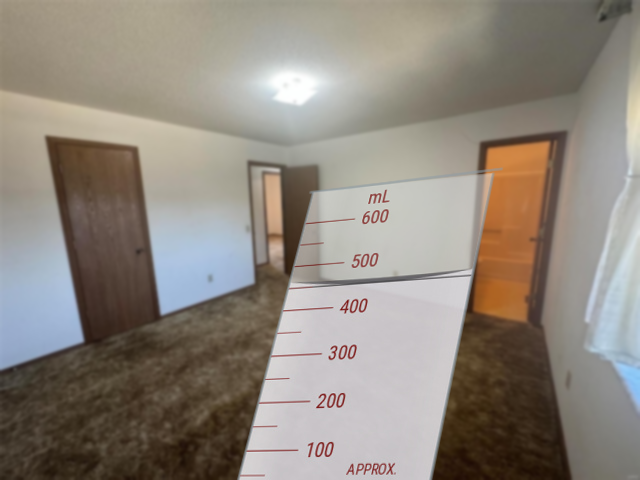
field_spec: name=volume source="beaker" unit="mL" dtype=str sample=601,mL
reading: 450,mL
